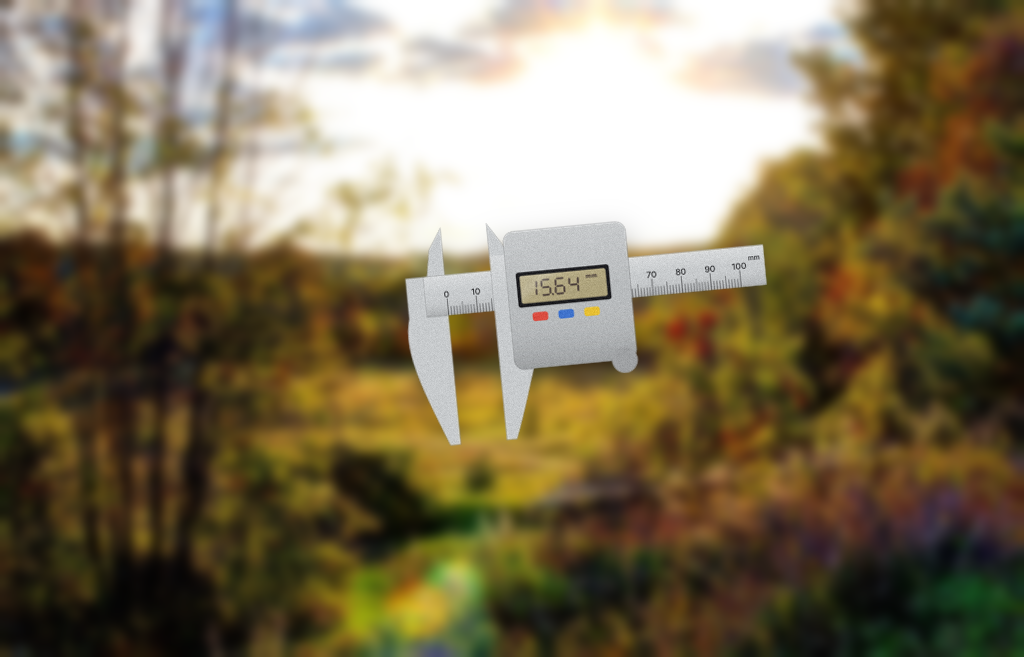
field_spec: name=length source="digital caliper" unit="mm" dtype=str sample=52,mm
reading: 15.64,mm
